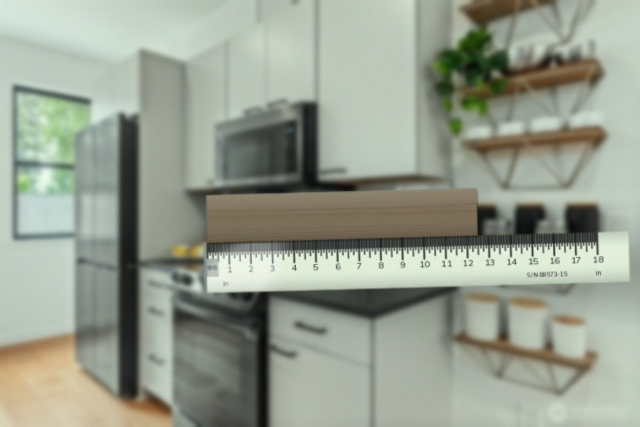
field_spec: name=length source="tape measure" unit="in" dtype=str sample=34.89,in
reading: 12.5,in
